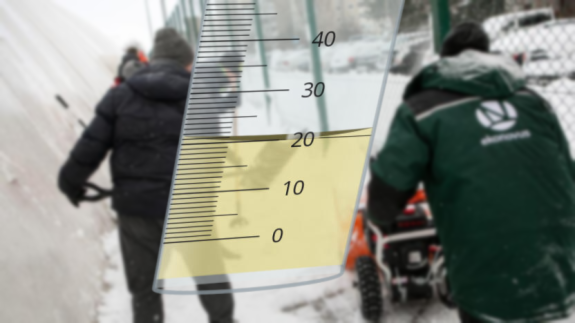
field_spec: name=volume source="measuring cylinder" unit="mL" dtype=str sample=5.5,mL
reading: 20,mL
